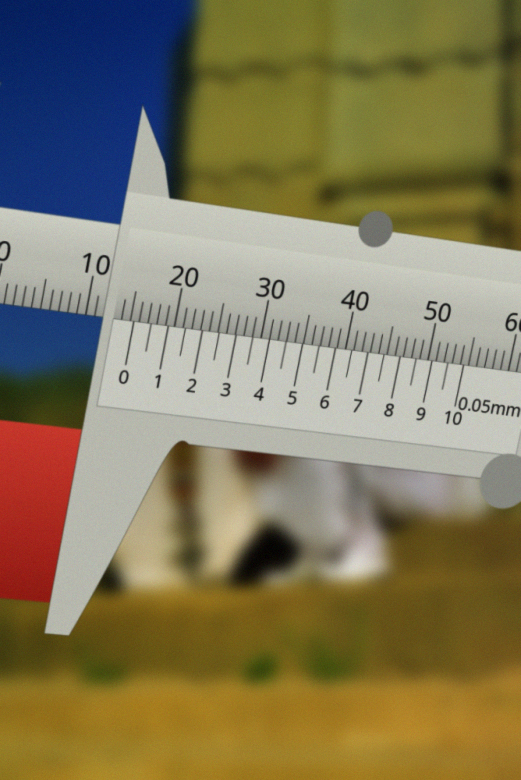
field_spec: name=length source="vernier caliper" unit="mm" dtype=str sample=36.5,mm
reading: 15.4,mm
